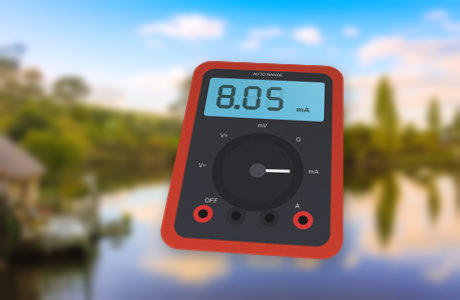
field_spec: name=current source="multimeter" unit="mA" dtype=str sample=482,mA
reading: 8.05,mA
